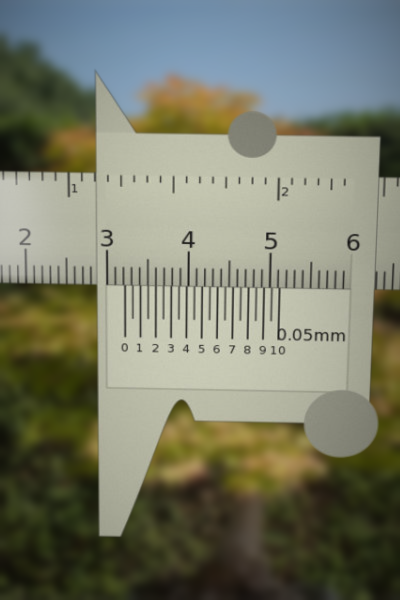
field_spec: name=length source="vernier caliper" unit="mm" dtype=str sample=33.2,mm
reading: 32.2,mm
